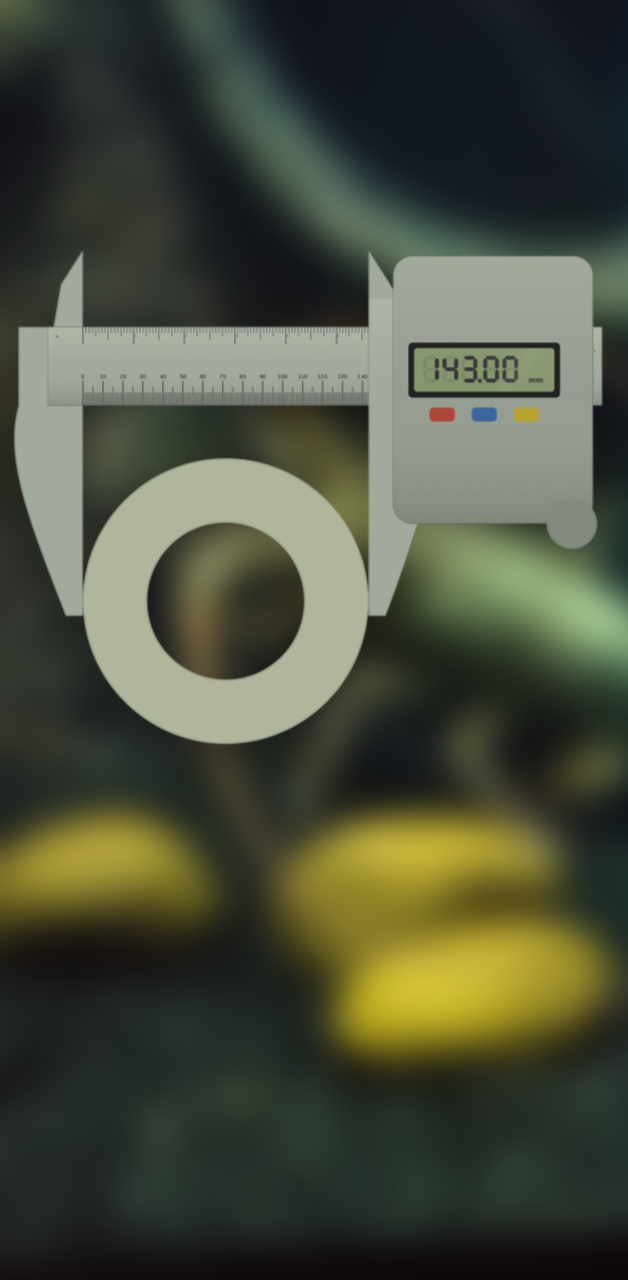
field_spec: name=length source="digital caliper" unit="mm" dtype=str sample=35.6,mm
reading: 143.00,mm
